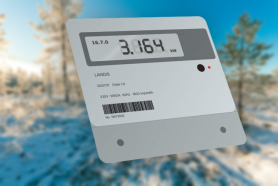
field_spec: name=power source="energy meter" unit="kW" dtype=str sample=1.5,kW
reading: 3.164,kW
